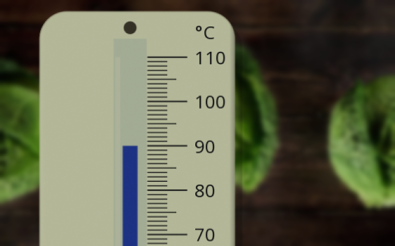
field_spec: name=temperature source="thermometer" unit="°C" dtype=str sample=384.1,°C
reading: 90,°C
